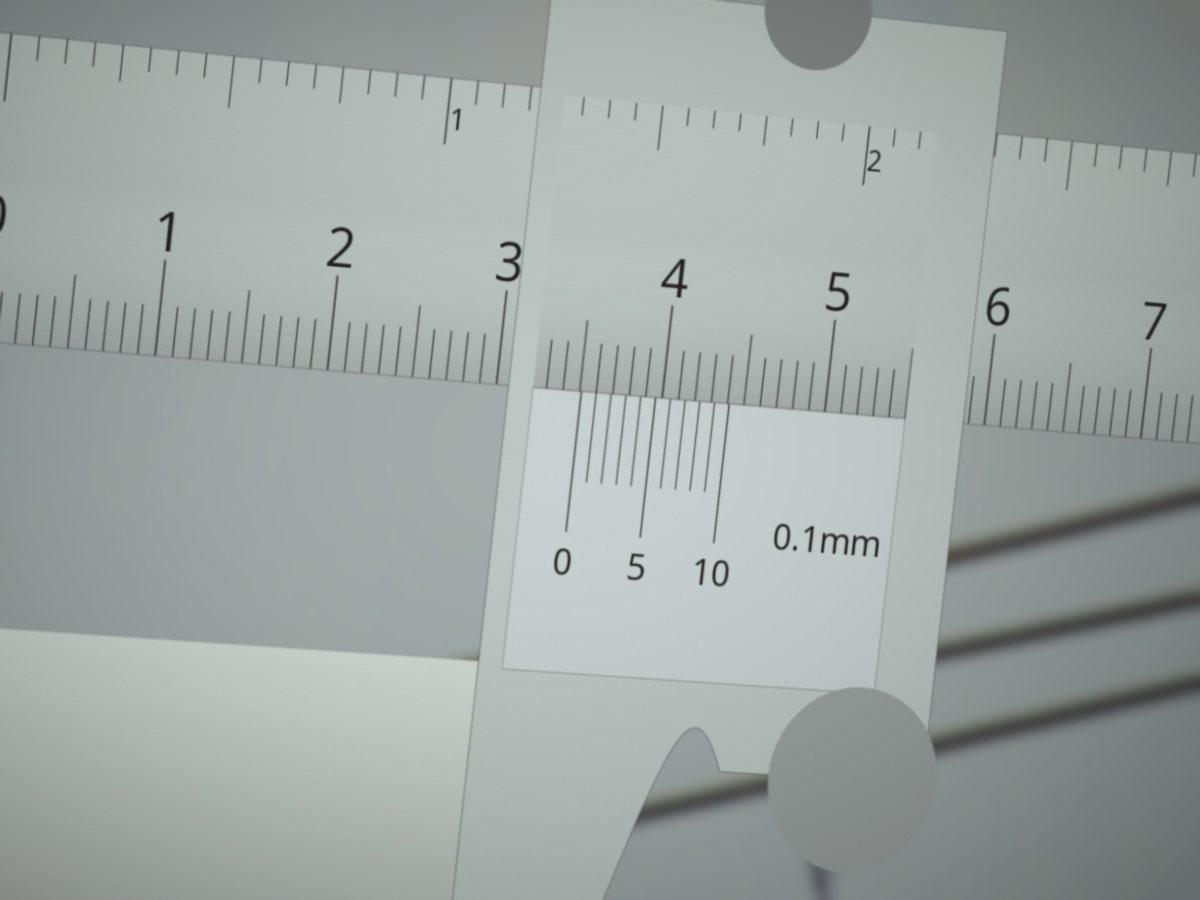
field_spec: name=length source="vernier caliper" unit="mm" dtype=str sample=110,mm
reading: 35.1,mm
